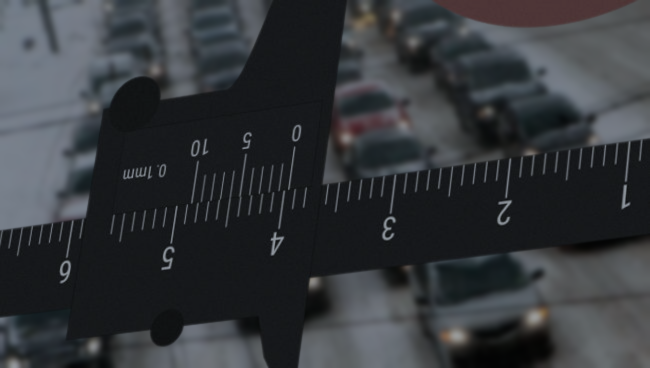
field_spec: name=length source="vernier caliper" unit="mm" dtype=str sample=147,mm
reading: 39.6,mm
